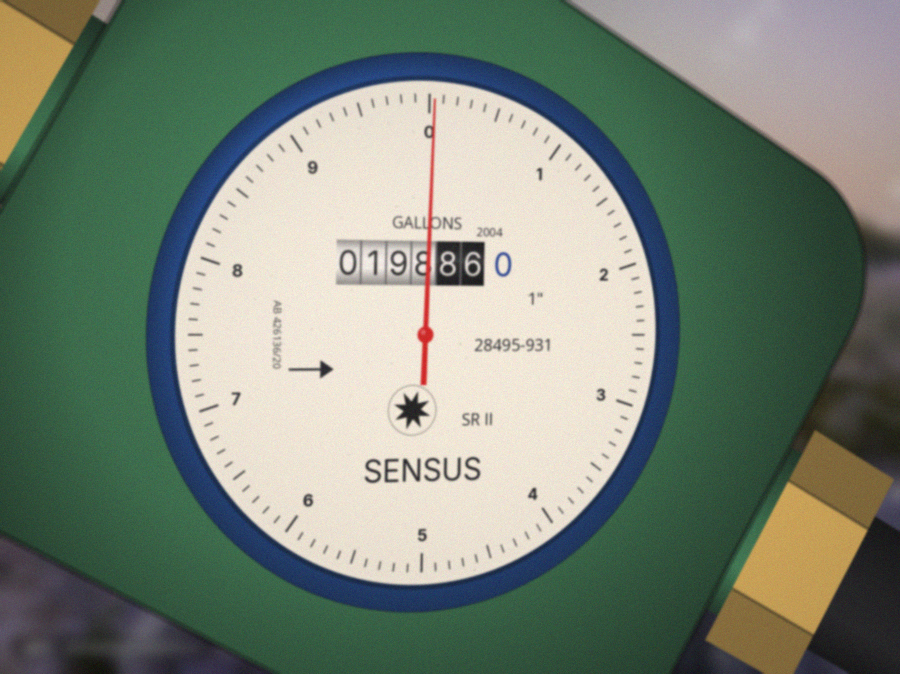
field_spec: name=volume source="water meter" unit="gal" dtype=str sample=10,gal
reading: 198860.0,gal
